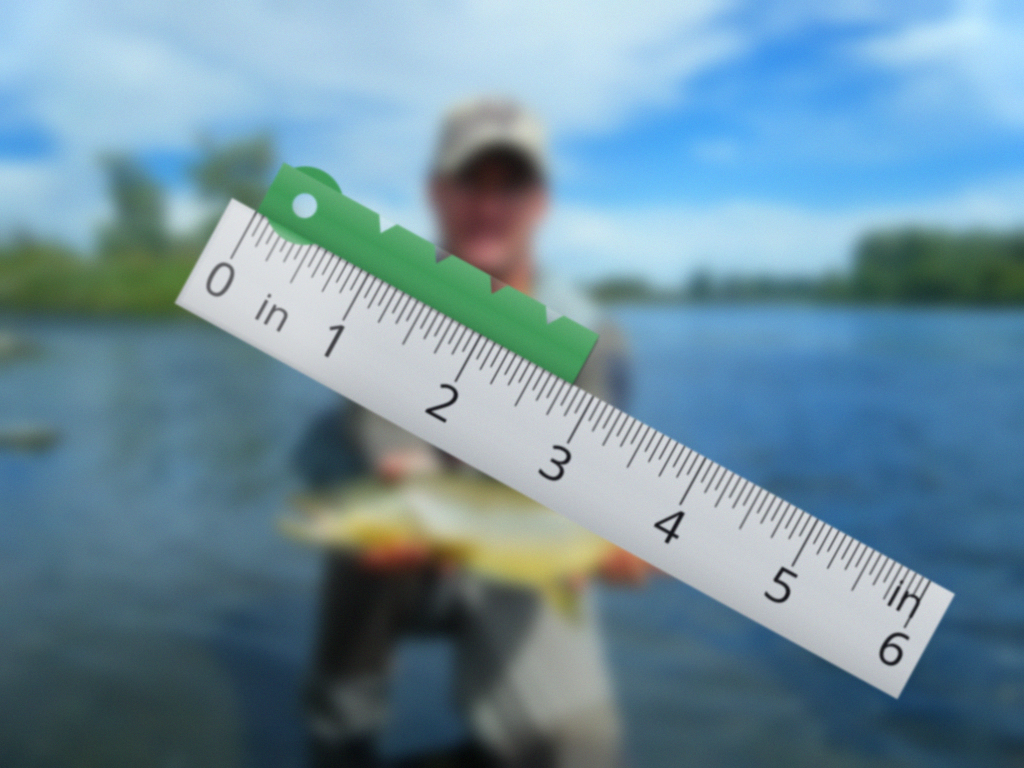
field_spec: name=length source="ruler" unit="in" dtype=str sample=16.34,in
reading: 2.8125,in
